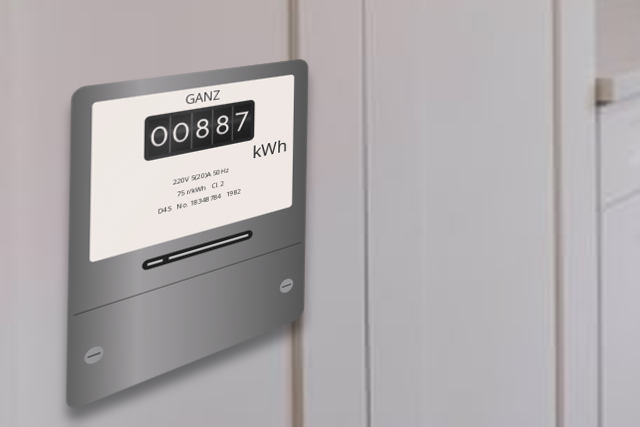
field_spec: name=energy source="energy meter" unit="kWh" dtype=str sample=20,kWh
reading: 887,kWh
